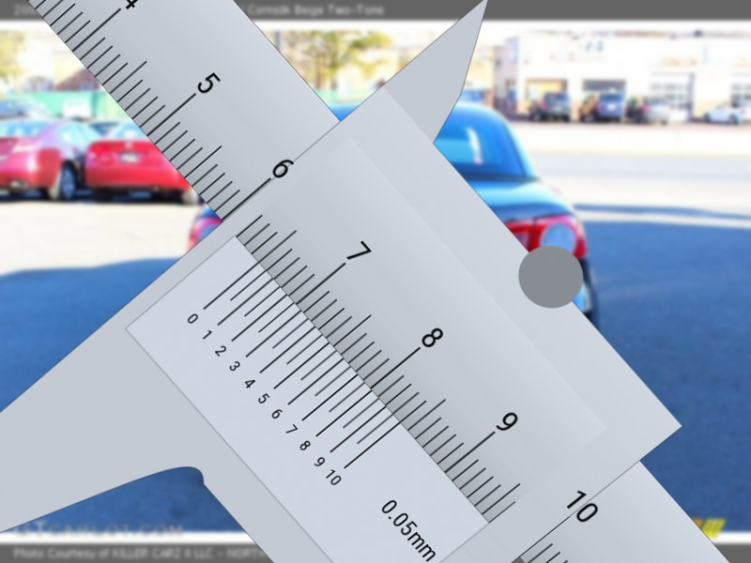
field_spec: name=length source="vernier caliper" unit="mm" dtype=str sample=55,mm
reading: 65.0,mm
